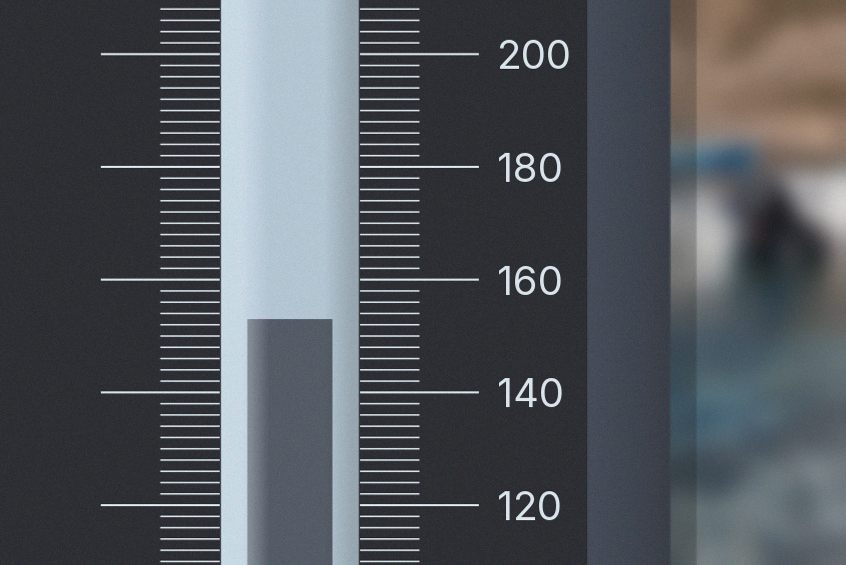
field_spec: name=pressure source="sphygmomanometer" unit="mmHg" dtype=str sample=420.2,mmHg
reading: 153,mmHg
